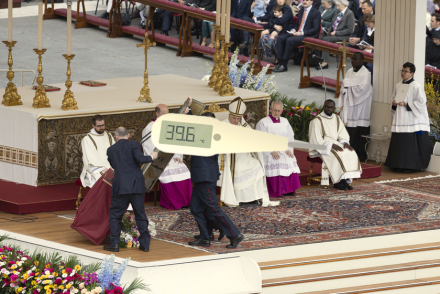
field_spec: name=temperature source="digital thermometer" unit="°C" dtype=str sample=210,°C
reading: 39.6,°C
